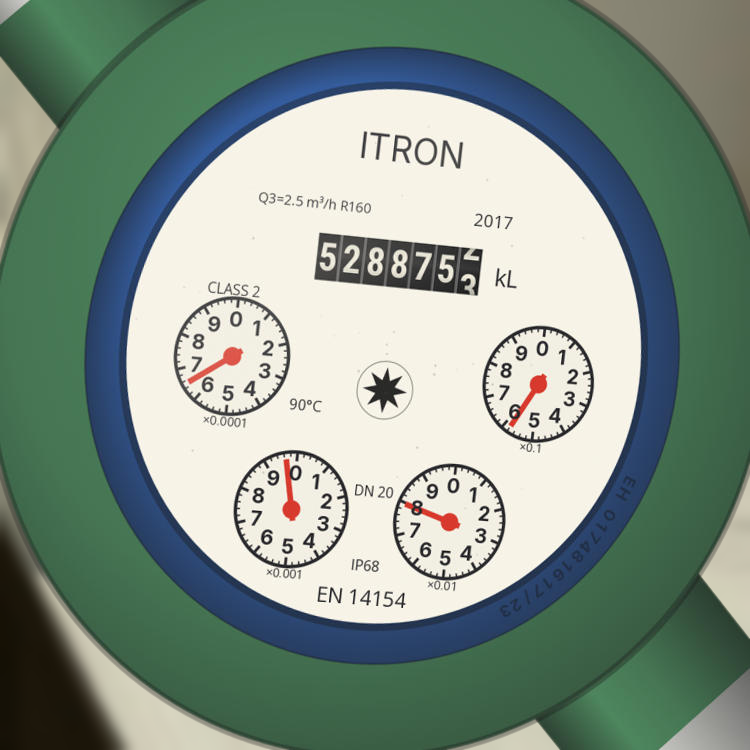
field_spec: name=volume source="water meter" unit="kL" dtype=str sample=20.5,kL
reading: 5288752.5796,kL
